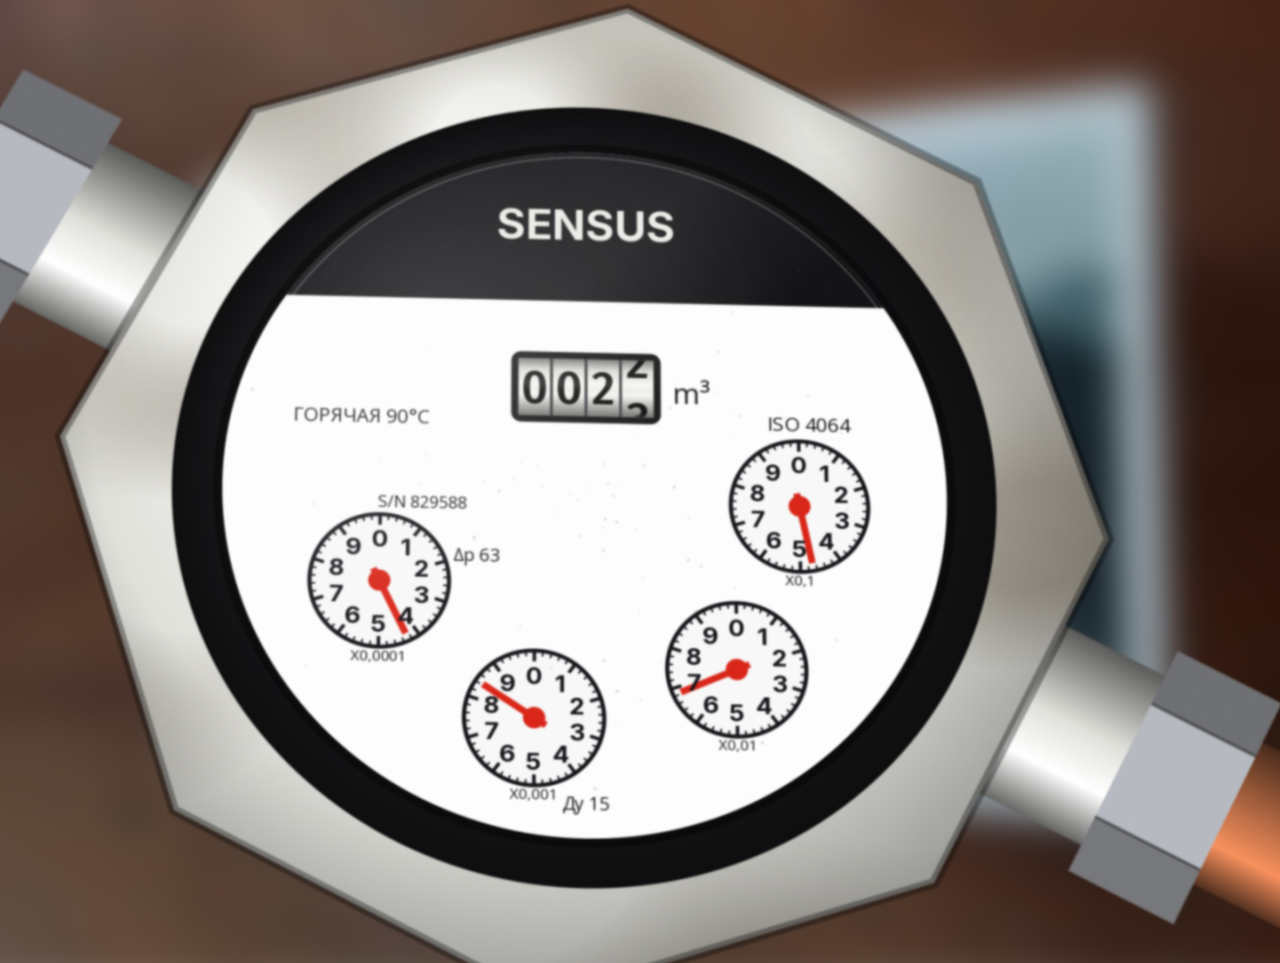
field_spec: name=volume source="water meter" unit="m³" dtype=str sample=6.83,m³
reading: 22.4684,m³
